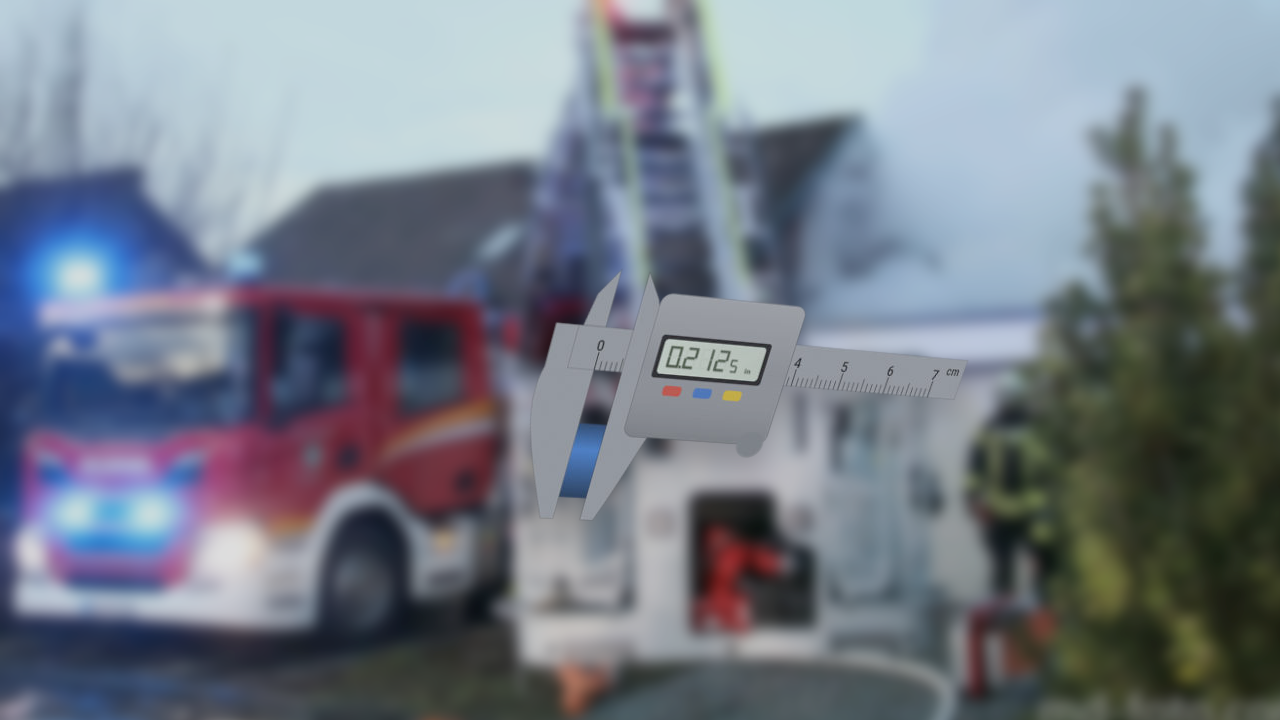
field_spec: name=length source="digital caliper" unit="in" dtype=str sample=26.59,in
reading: 0.2125,in
